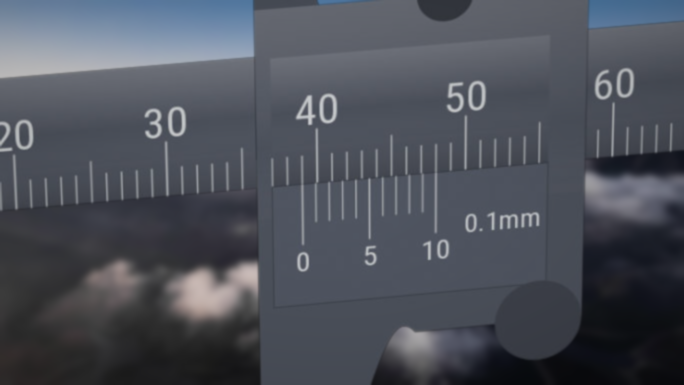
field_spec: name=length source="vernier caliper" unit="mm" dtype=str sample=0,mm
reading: 39.0,mm
